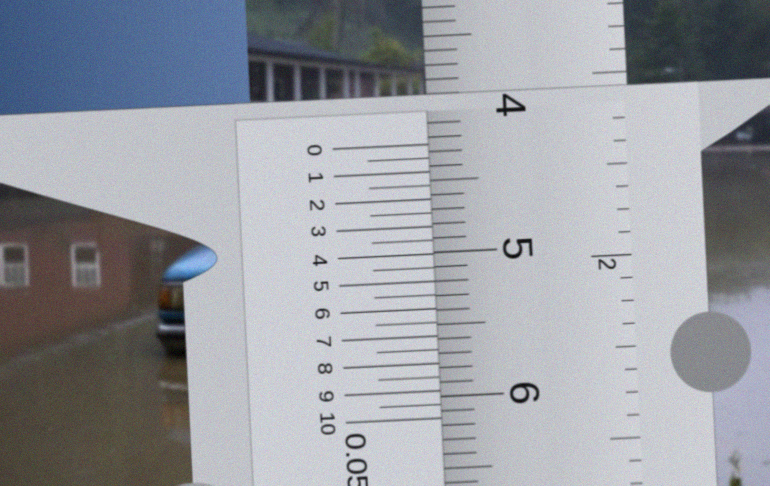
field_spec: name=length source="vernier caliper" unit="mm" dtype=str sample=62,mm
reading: 42.5,mm
